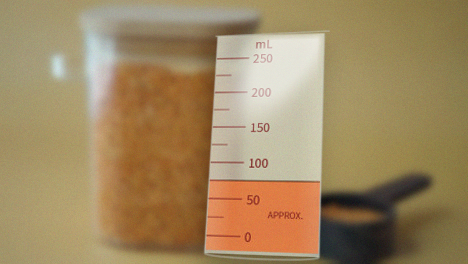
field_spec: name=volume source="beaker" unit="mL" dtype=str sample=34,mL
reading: 75,mL
